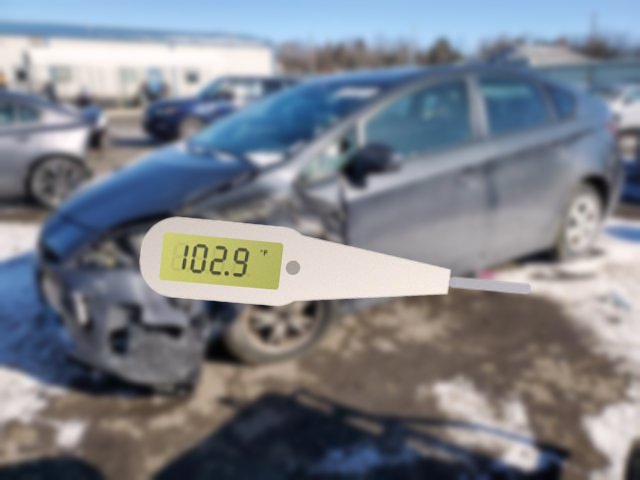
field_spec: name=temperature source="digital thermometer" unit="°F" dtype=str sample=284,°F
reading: 102.9,°F
